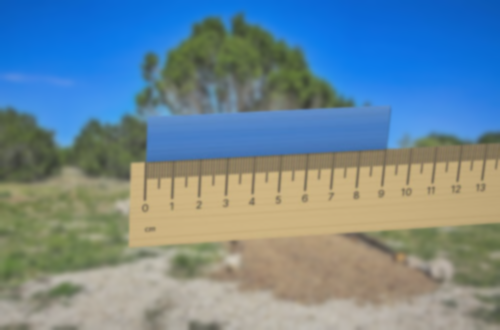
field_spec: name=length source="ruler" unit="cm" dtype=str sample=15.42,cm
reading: 9,cm
